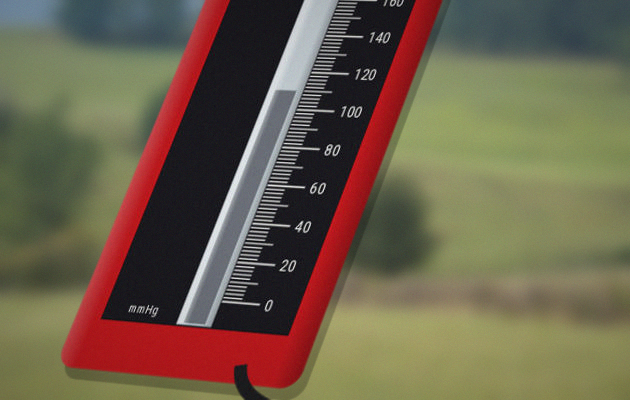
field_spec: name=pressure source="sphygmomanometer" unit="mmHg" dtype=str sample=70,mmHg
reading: 110,mmHg
